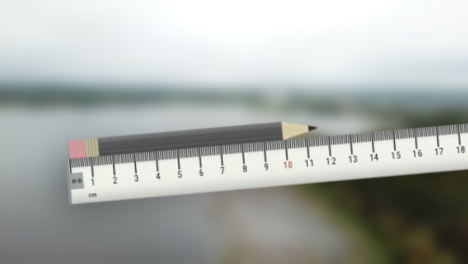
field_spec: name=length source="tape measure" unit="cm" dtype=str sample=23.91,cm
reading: 11.5,cm
